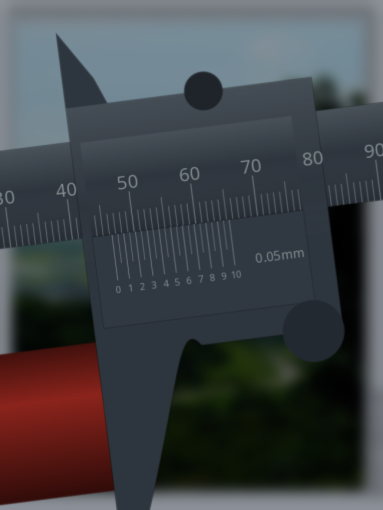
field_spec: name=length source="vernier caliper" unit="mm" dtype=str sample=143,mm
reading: 46.4,mm
